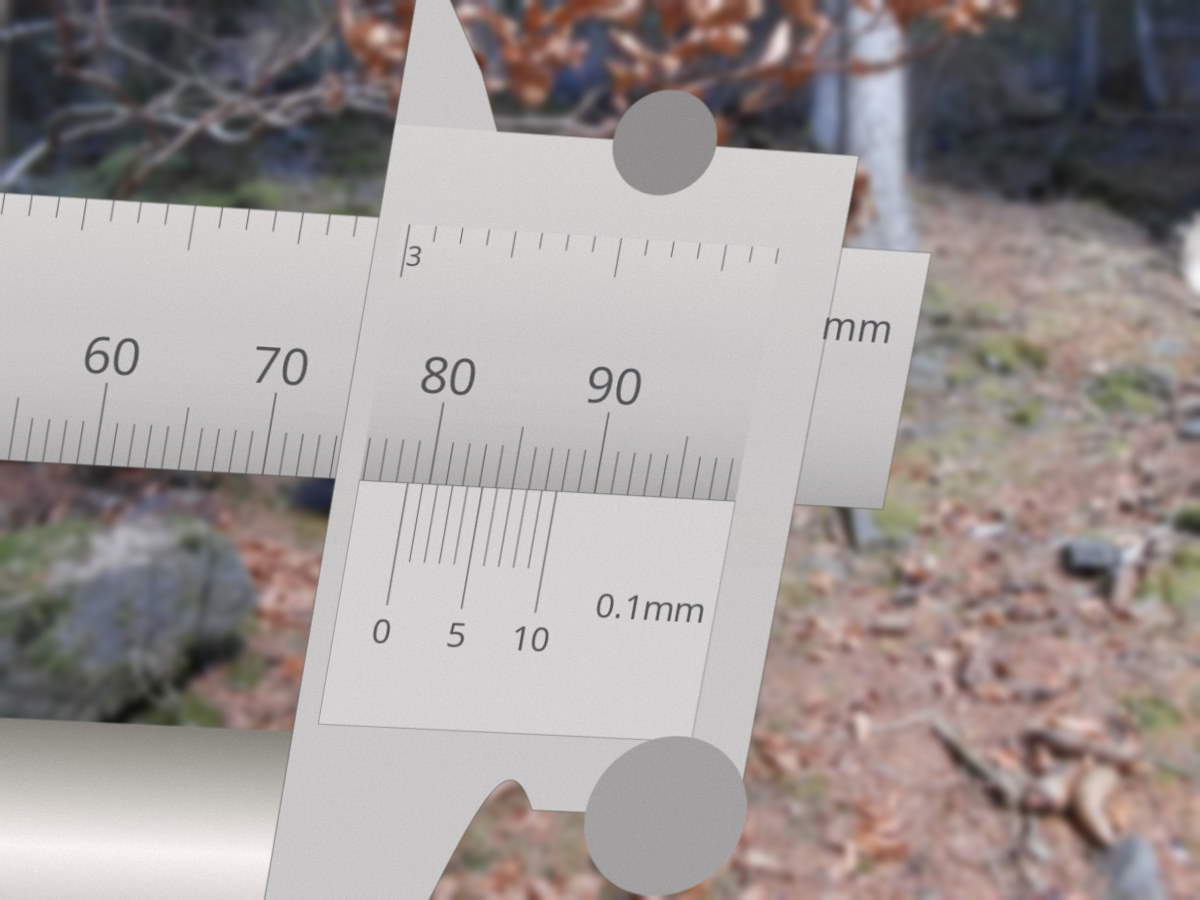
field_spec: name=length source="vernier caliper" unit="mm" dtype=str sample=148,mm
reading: 78.7,mm
